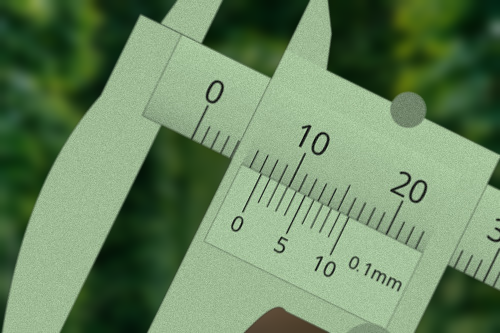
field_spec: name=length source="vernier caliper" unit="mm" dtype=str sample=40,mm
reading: 7.2,mm
